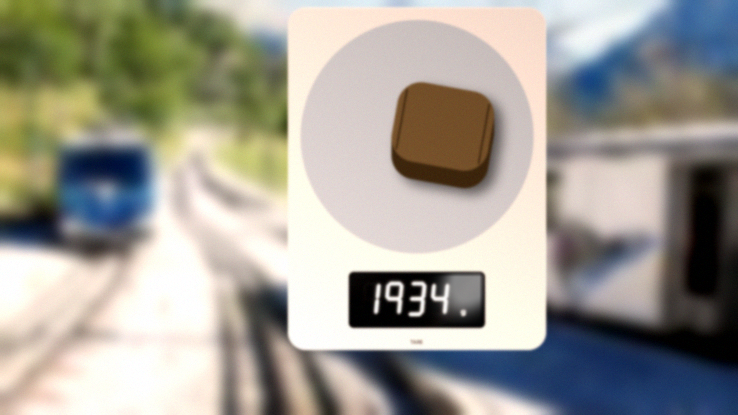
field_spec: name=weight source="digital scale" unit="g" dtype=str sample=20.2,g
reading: 1934,g
